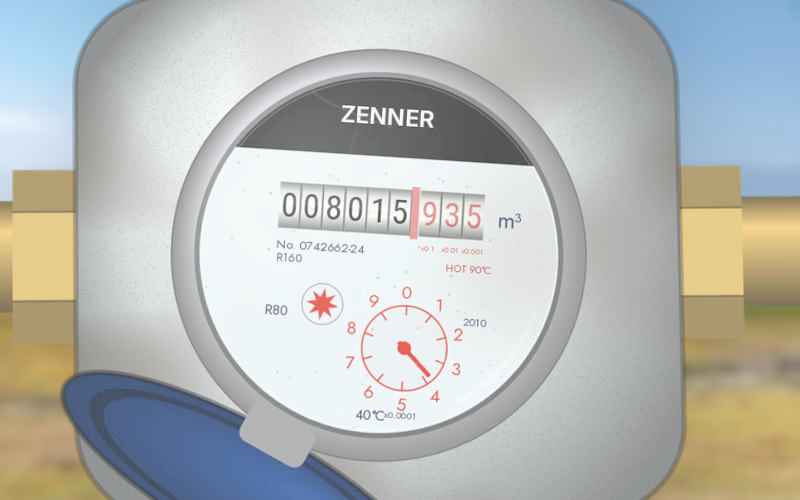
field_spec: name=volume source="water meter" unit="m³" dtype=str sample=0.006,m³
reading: 8015.9353,m³
